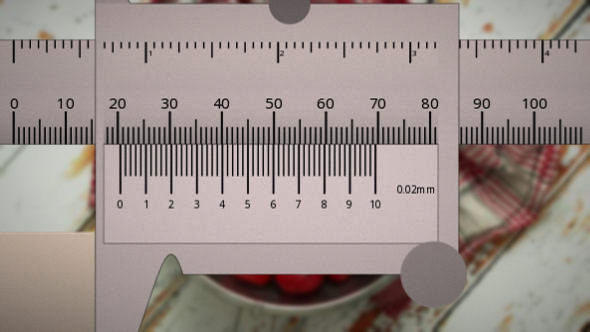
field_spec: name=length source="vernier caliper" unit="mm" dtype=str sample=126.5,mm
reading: 20.5,mm
